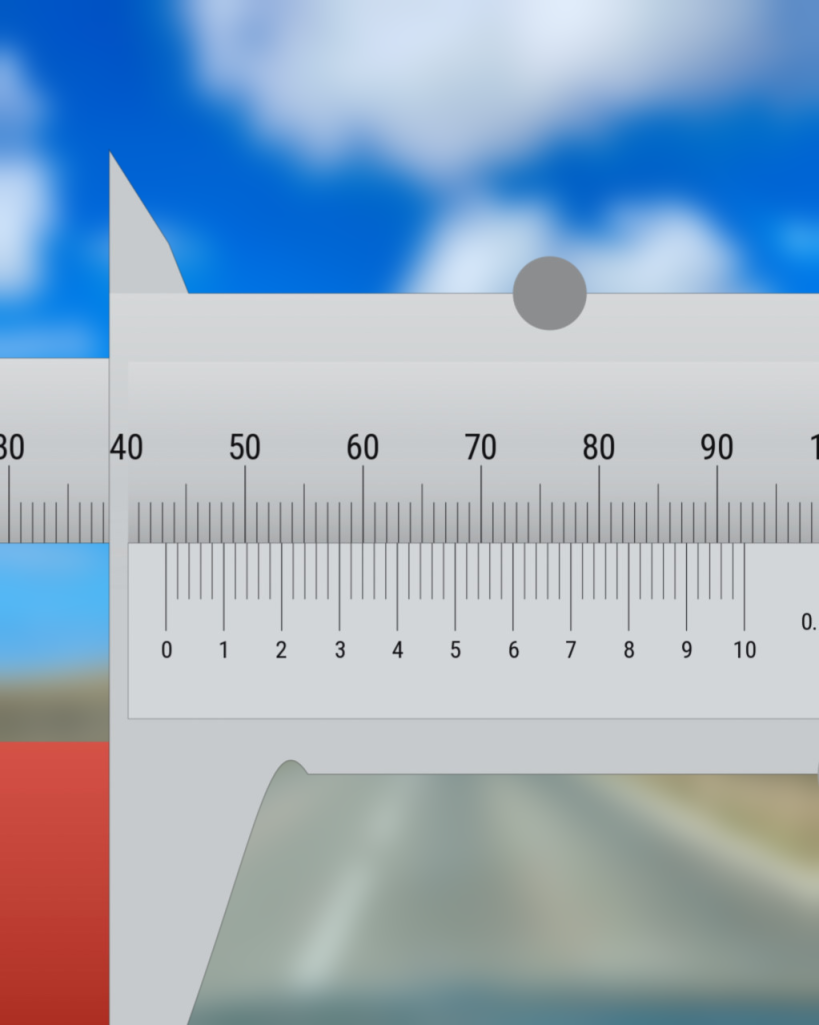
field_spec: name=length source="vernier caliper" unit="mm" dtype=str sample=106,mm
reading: 43.3,mm
